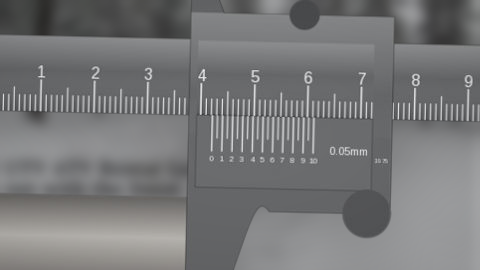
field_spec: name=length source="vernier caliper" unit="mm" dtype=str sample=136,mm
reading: 42.2,mm
